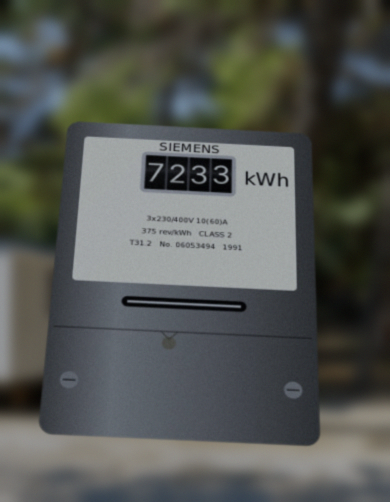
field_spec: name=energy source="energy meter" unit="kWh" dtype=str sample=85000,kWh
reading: 7233,kWh
